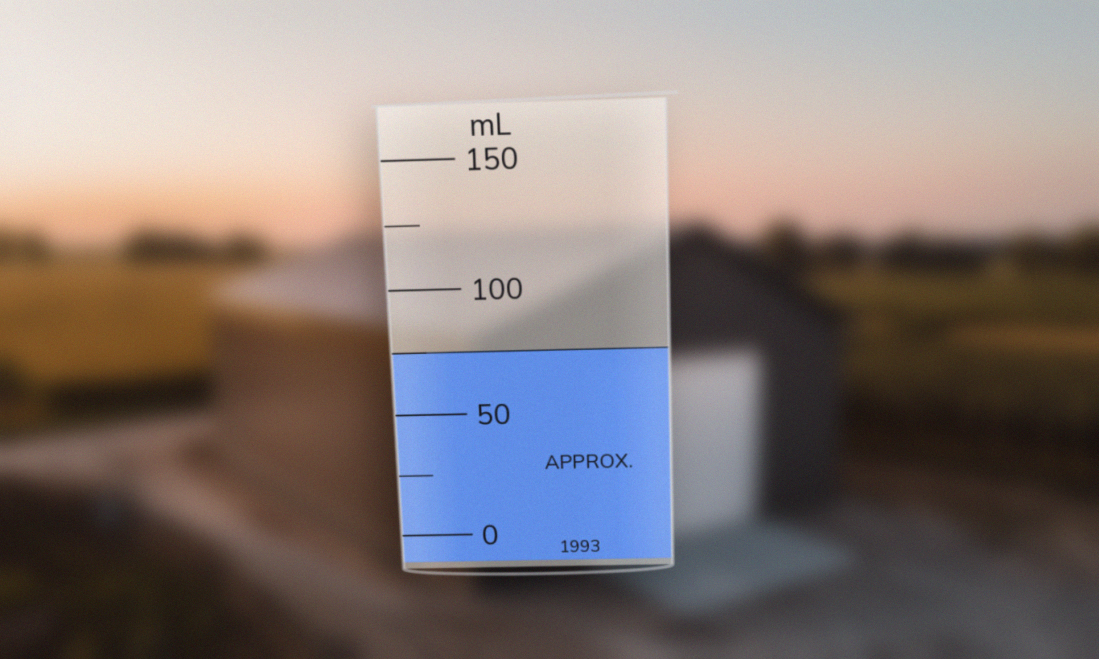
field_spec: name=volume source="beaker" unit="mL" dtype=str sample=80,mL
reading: 75,mL
